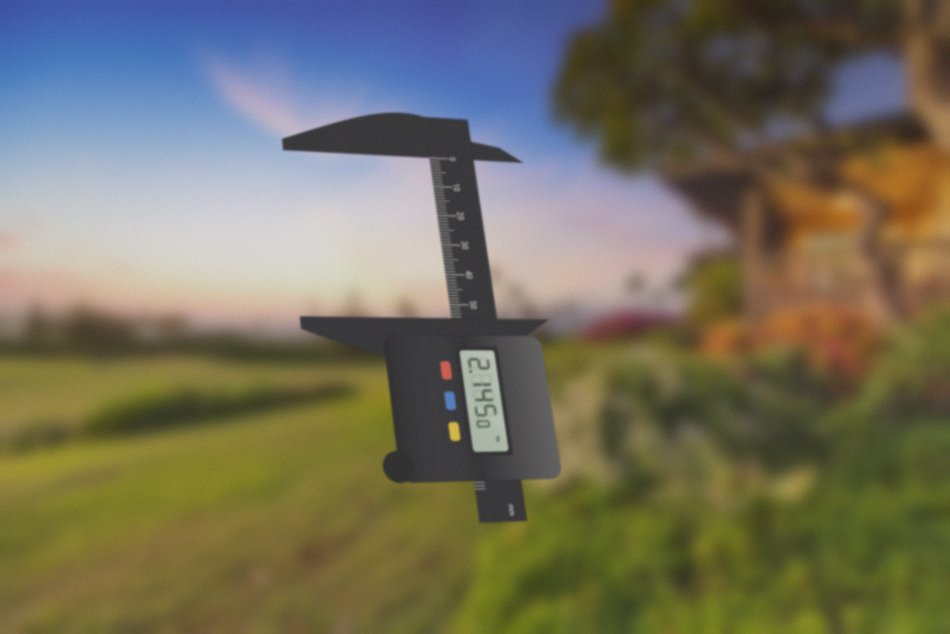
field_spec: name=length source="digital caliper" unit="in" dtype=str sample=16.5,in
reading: 2.1450,in
